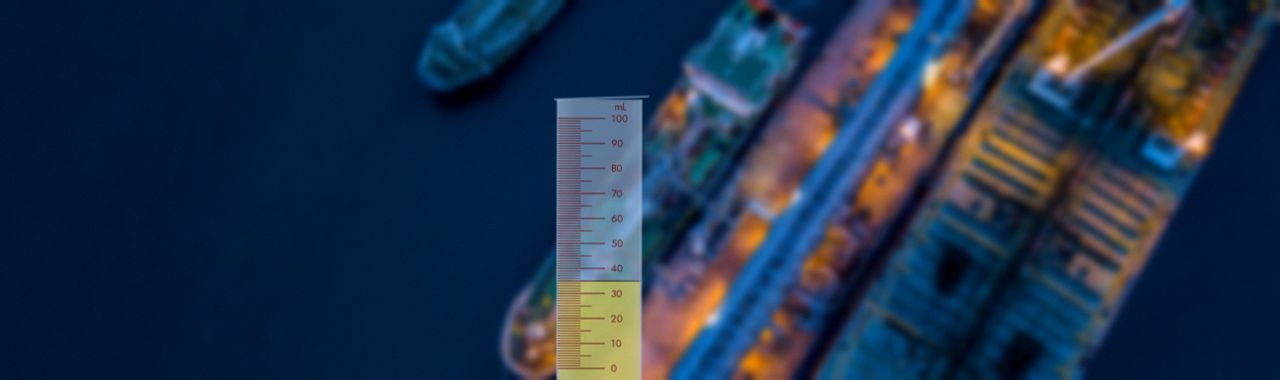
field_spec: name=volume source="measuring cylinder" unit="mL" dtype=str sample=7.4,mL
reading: 35,mL
